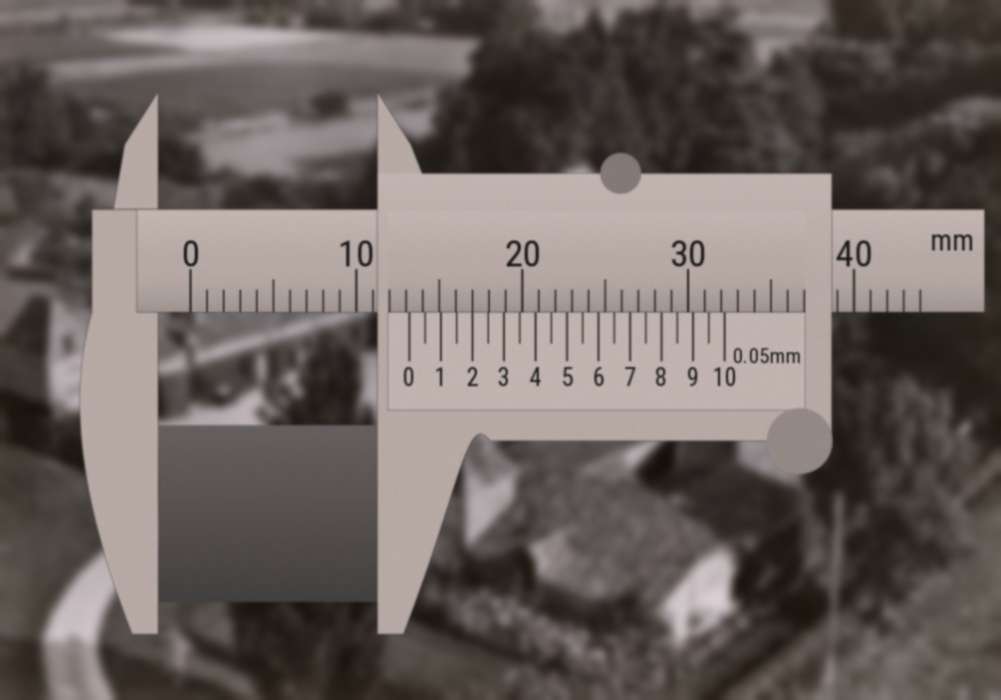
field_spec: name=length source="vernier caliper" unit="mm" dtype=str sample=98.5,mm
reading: 13.2,mm
